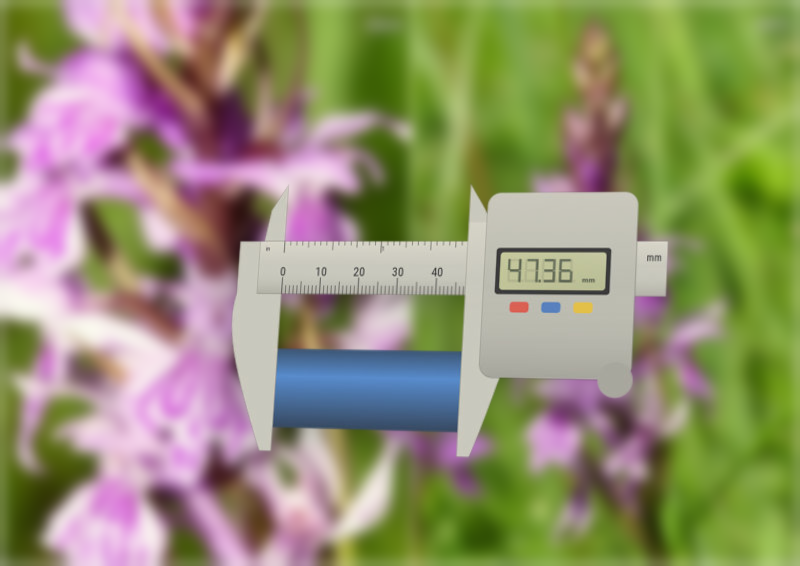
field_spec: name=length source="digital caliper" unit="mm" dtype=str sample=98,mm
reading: 47.36,mm
